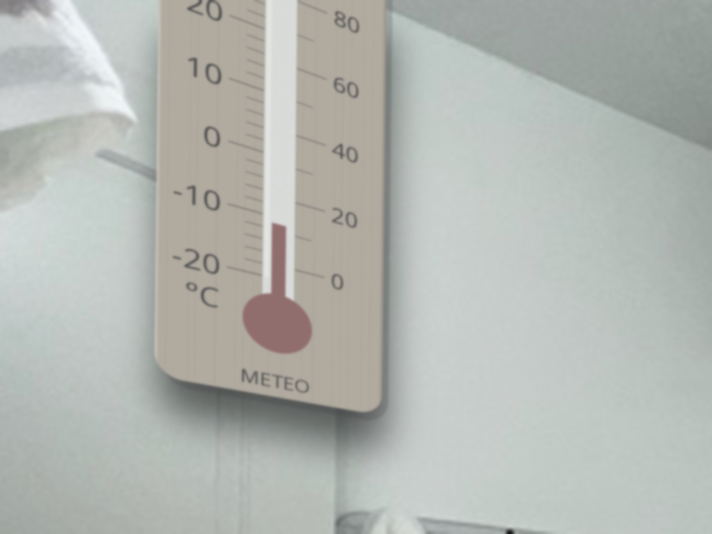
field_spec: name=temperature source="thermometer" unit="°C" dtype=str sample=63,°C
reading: -11,°C
